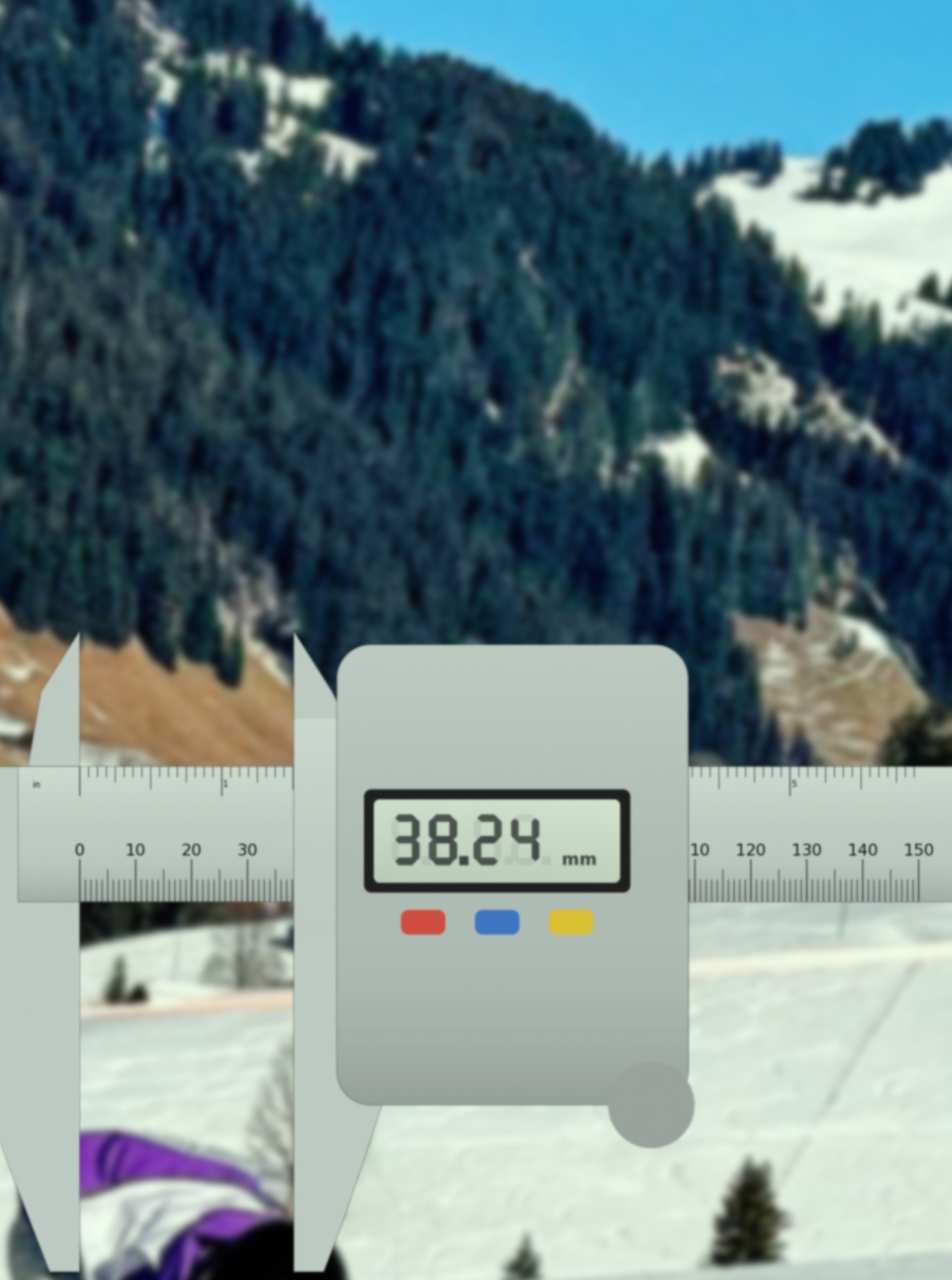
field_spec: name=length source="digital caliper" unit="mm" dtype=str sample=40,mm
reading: 38.24,mm
